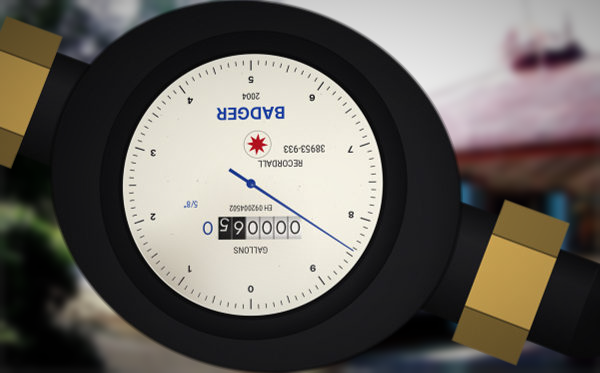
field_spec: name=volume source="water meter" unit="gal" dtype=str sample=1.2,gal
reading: 648.4,gal
